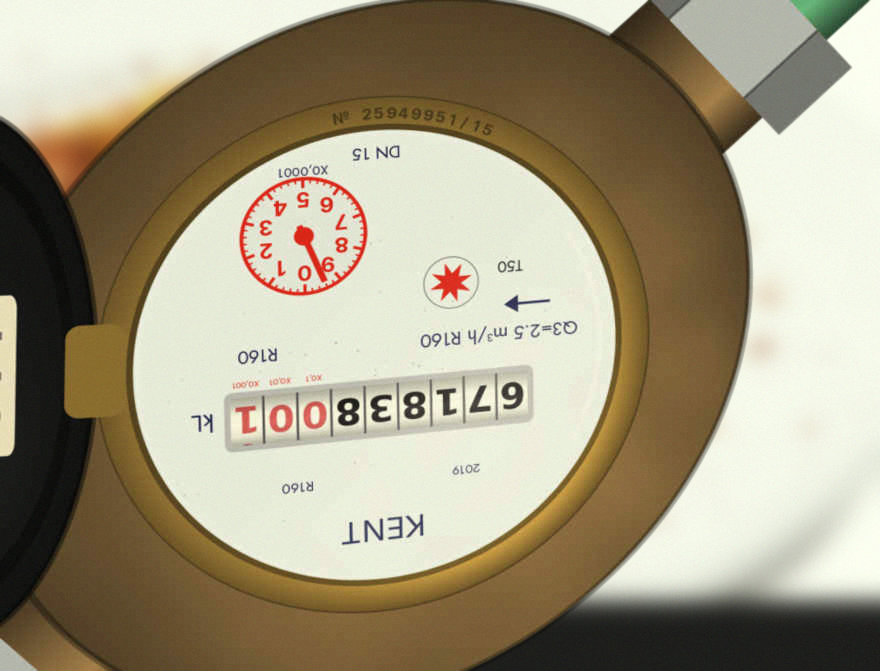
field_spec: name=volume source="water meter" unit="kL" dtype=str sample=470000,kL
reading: 671838.0009,kL
